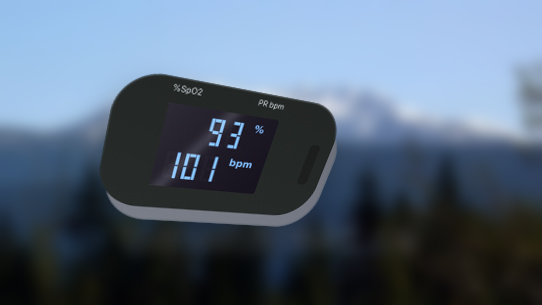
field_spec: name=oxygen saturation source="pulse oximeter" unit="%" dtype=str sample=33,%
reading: 93,%
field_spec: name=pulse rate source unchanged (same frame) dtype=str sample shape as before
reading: 101,bpm
